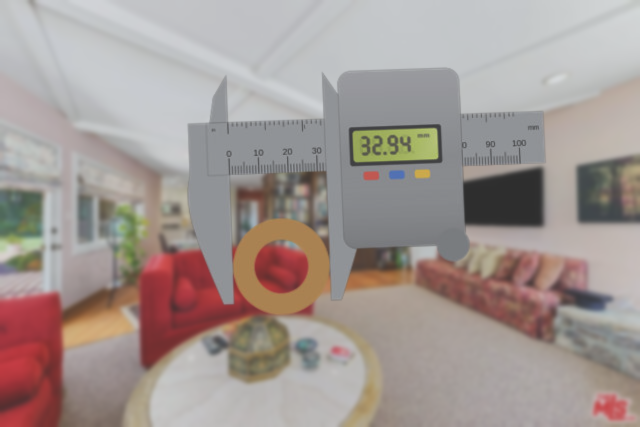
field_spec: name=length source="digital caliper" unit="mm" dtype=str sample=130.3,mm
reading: 32.94,mm
